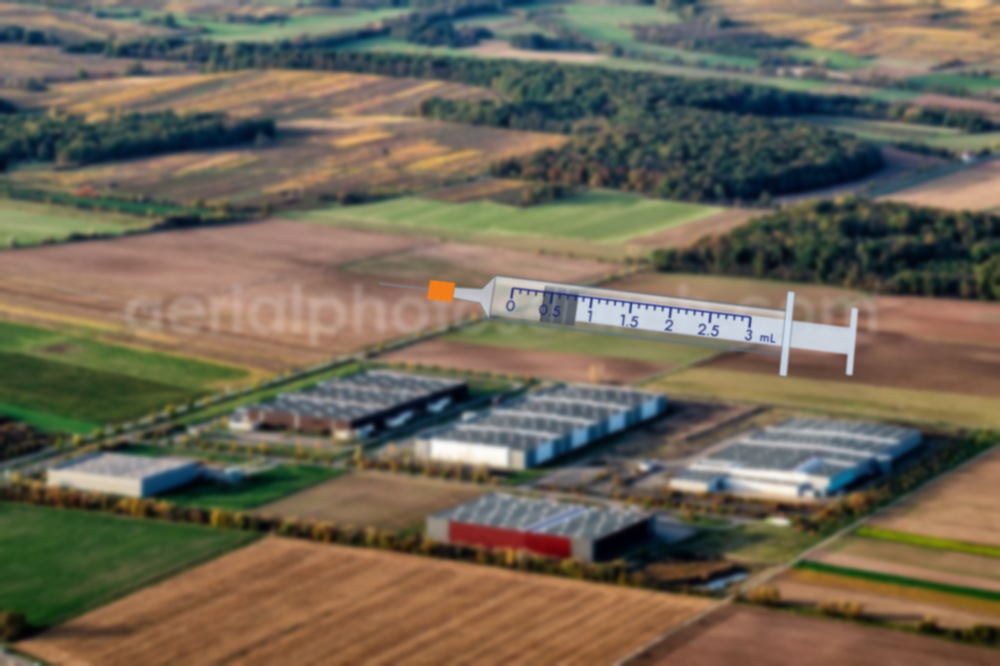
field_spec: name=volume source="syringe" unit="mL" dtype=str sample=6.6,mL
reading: 0.4,mL
